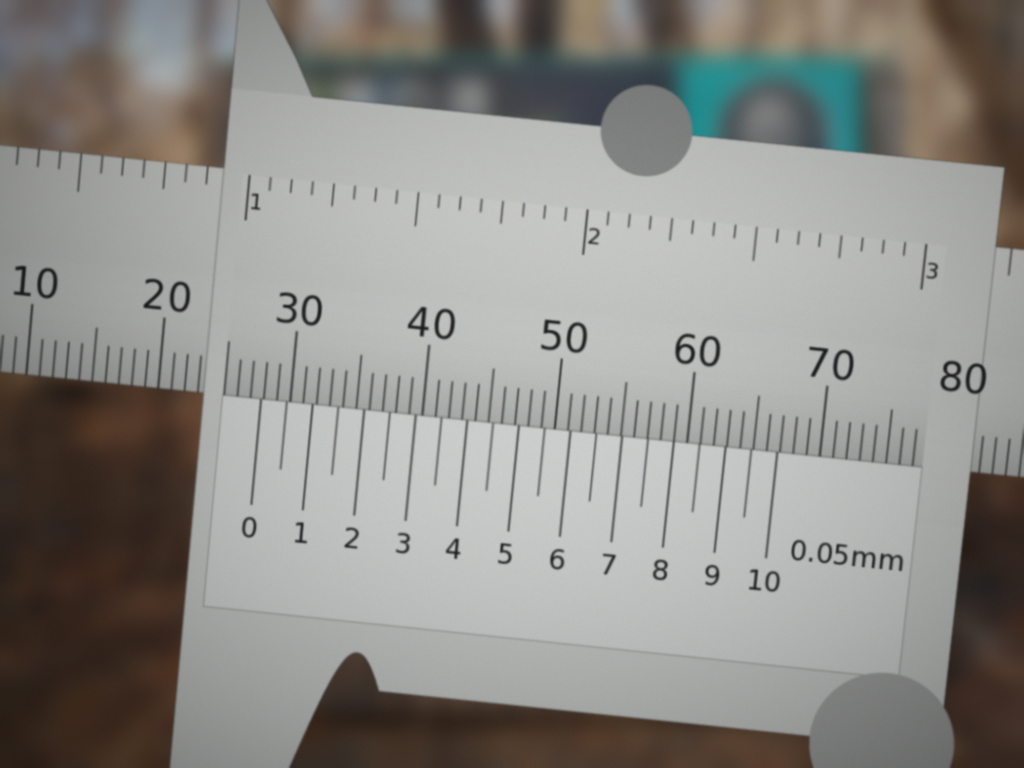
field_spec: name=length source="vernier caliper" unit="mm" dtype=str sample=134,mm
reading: 27.8,mm
